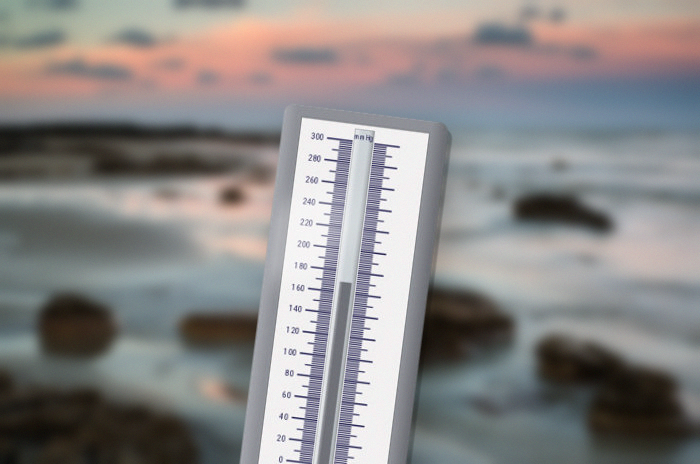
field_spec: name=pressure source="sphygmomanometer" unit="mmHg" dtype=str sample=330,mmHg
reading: 170,mmHg
